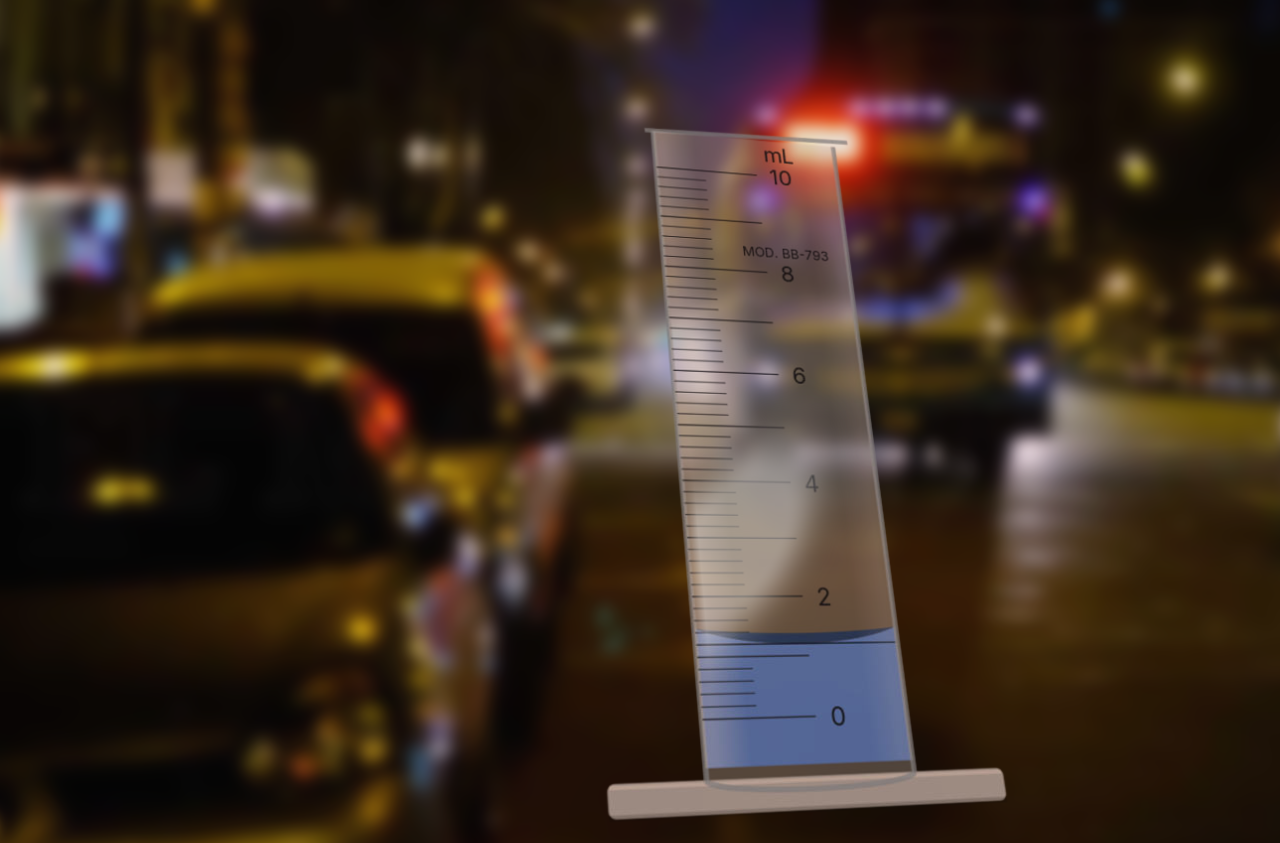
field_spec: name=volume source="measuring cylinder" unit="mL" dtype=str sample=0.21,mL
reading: 1.2,mL
